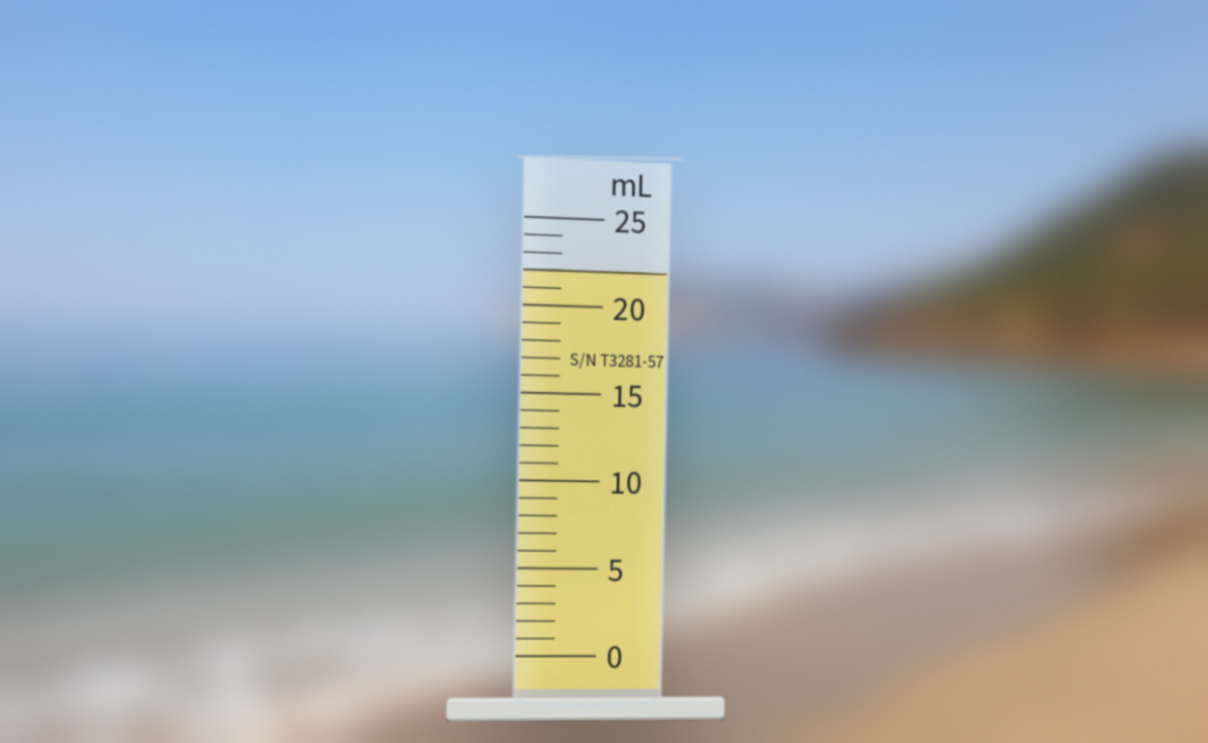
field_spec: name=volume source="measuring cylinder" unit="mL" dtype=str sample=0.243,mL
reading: 22,mL
